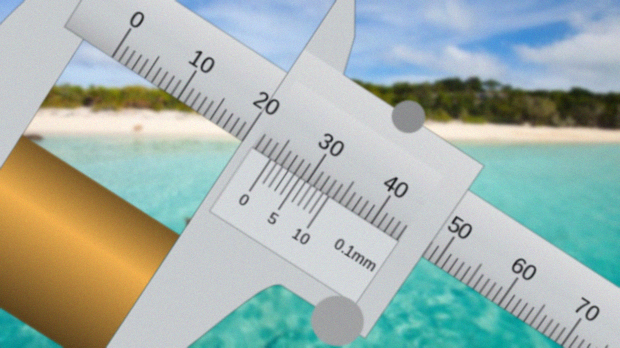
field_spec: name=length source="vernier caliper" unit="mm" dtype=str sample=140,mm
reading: 24.4,mm
